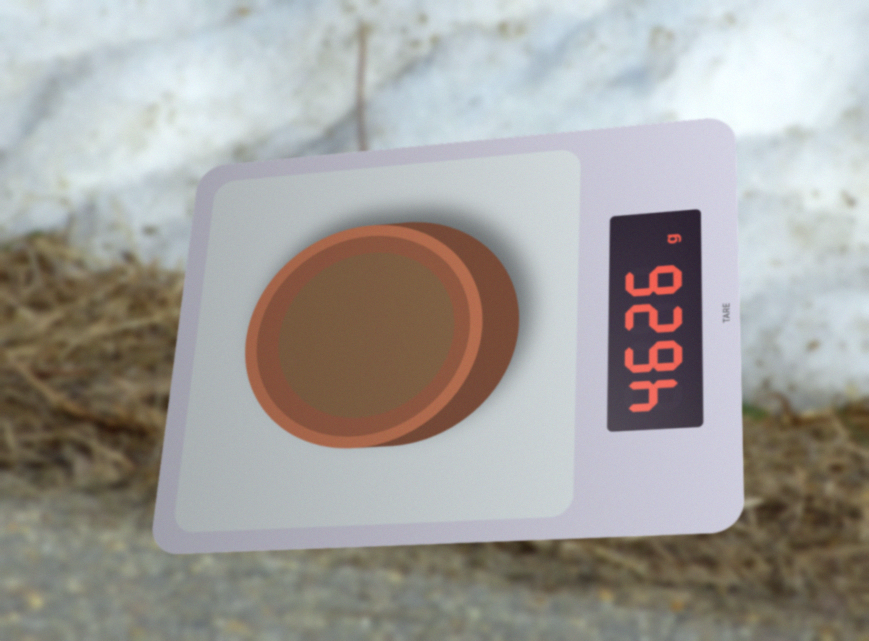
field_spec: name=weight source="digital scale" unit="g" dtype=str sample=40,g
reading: 4626,g
